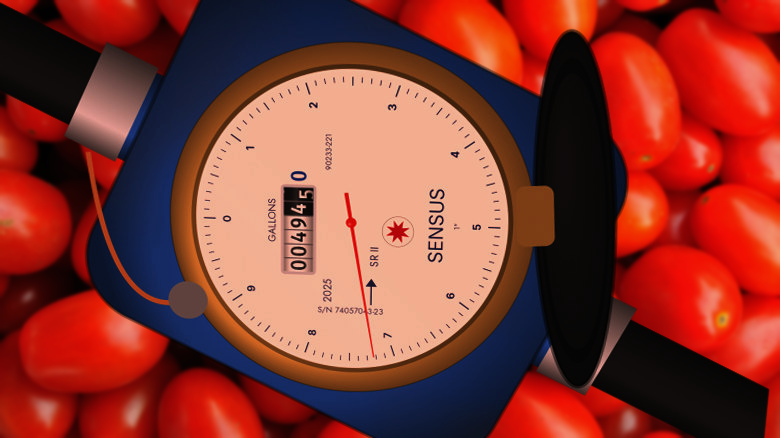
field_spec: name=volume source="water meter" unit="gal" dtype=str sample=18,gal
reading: 49447.2,gal
